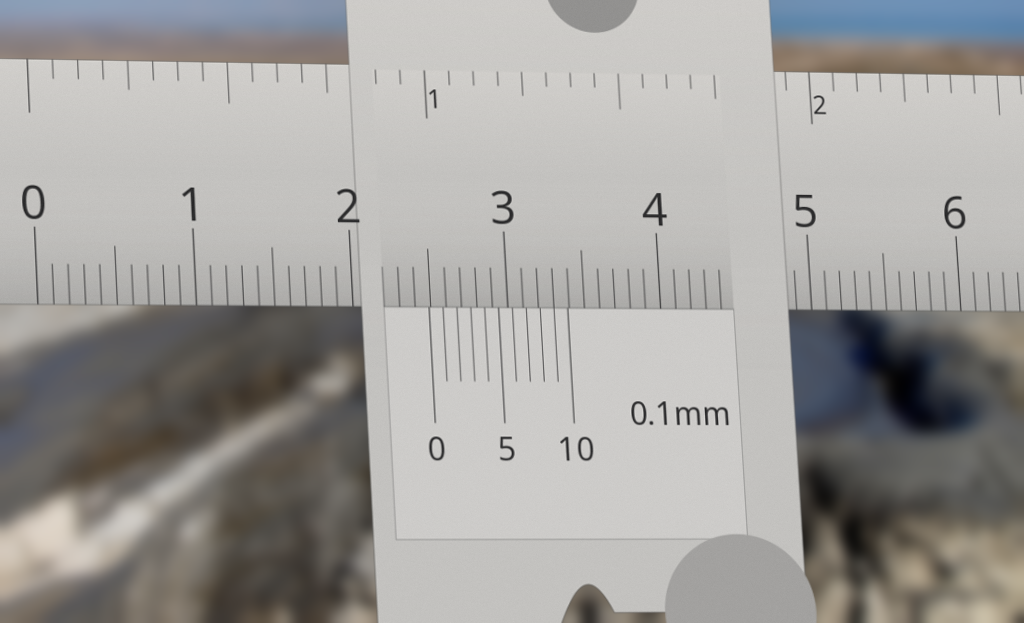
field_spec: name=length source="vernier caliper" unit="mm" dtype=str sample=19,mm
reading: 24.9,mm
